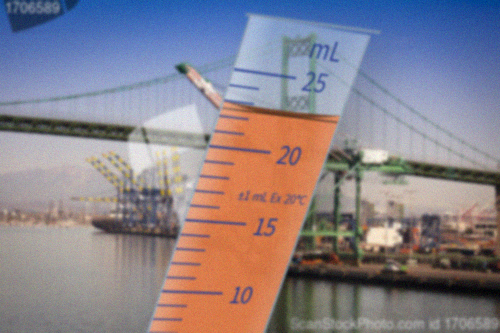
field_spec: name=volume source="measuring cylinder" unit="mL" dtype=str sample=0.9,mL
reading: 22.5,mL
